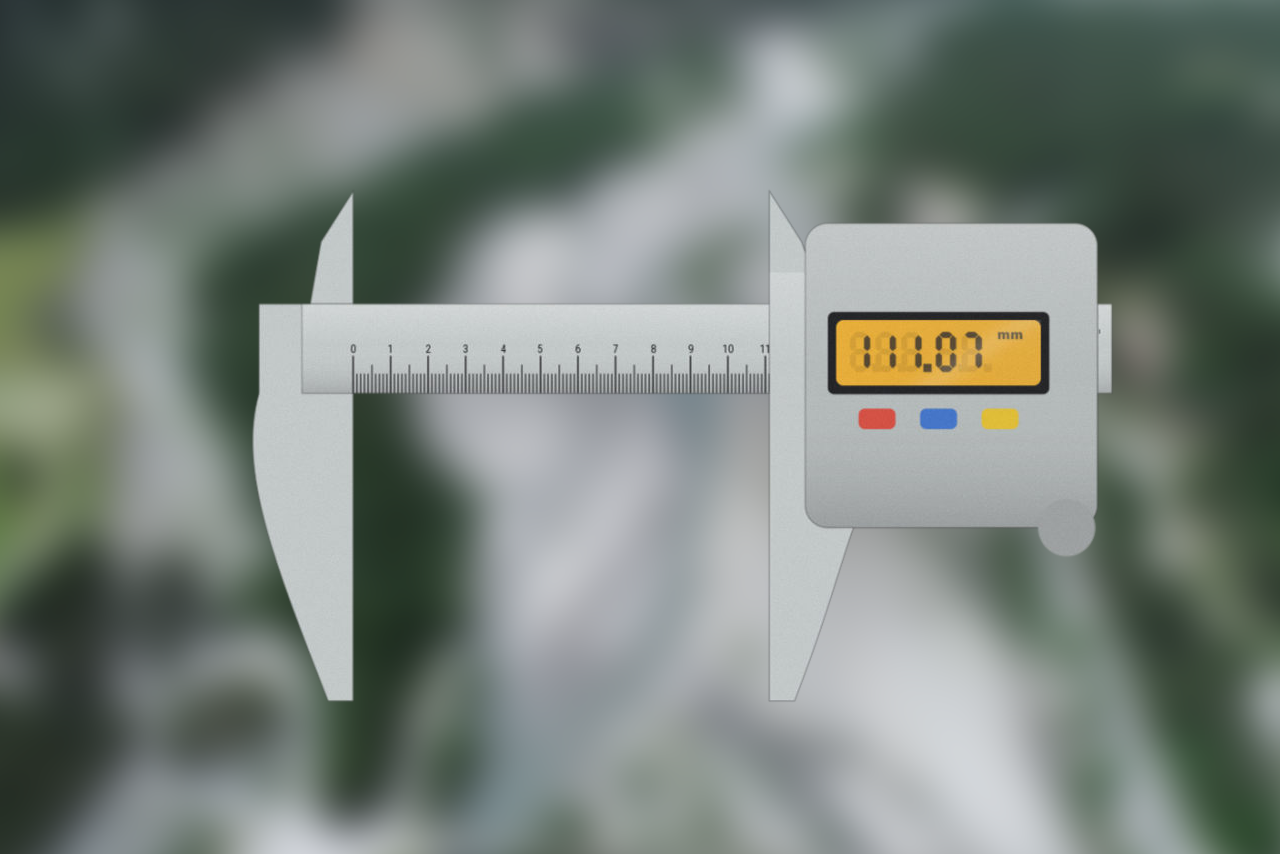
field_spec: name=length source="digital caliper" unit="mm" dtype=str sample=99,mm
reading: 111.07,mm
